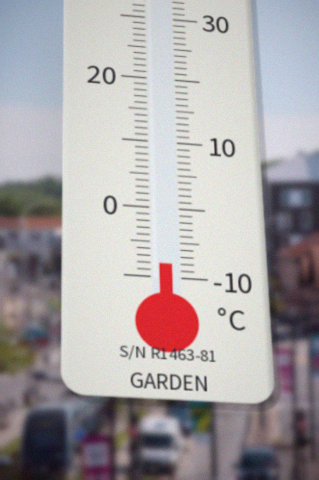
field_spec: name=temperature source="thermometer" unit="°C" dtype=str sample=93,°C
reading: -8,°C
